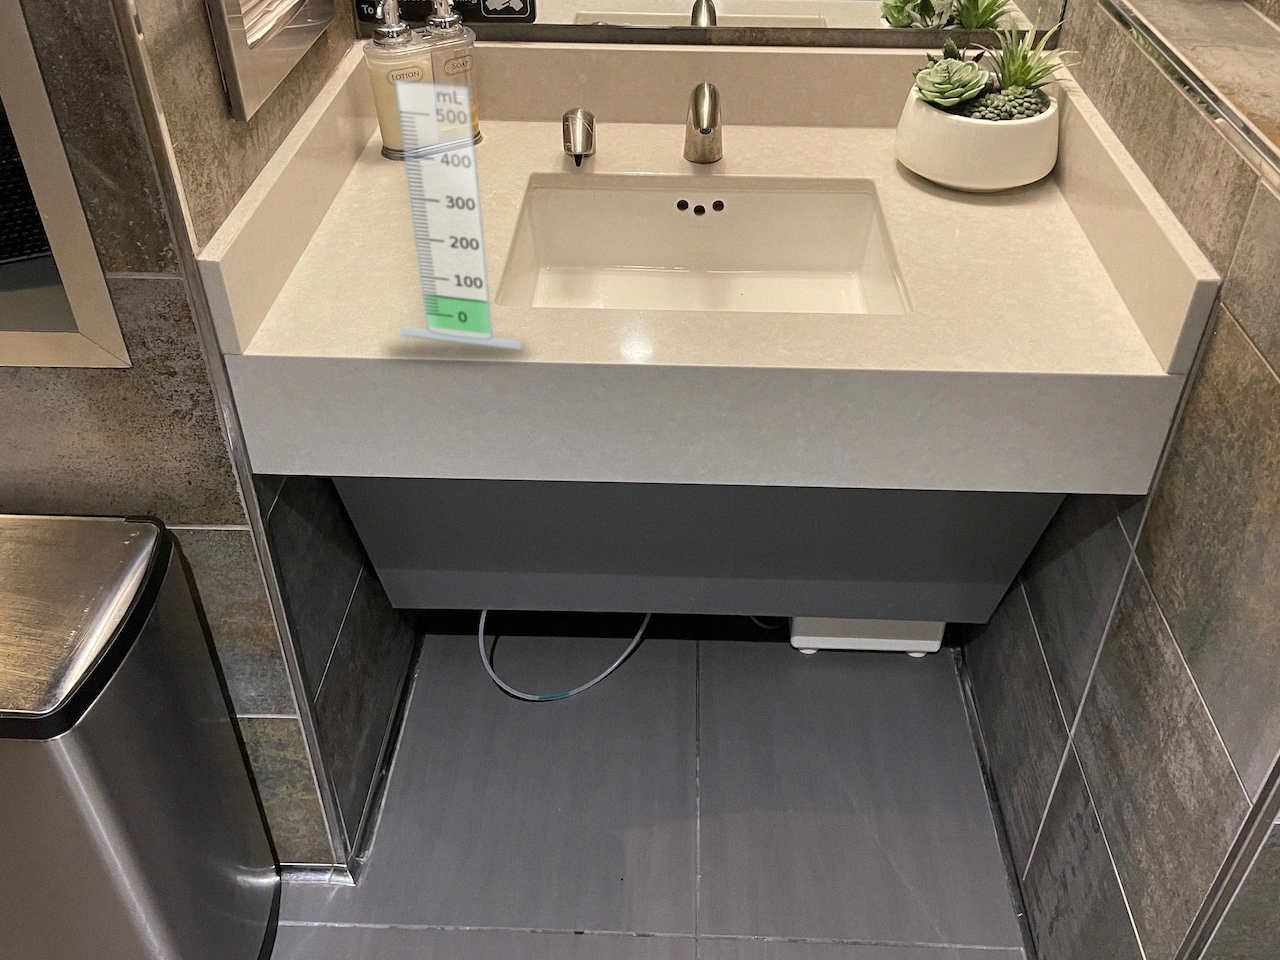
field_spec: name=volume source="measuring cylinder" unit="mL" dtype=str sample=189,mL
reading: 50,mL
